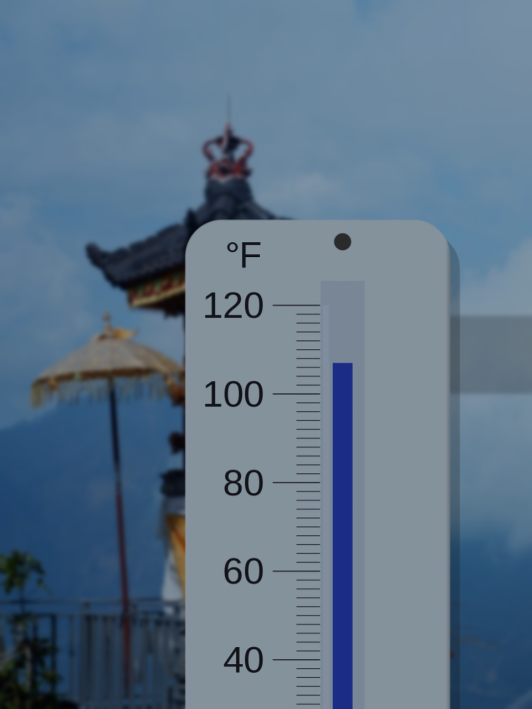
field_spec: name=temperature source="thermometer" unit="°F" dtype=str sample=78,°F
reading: 107,°F
